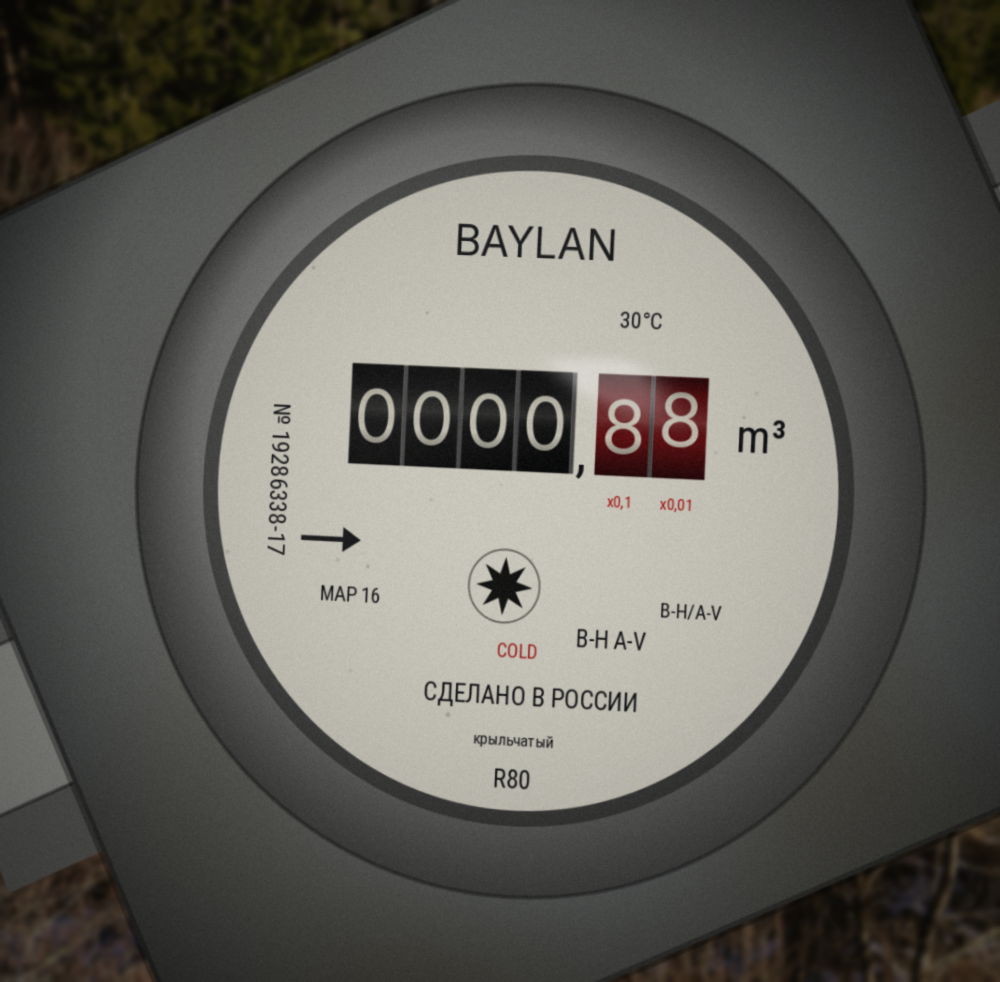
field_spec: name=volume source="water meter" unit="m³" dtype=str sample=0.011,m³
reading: 0.88,m³
